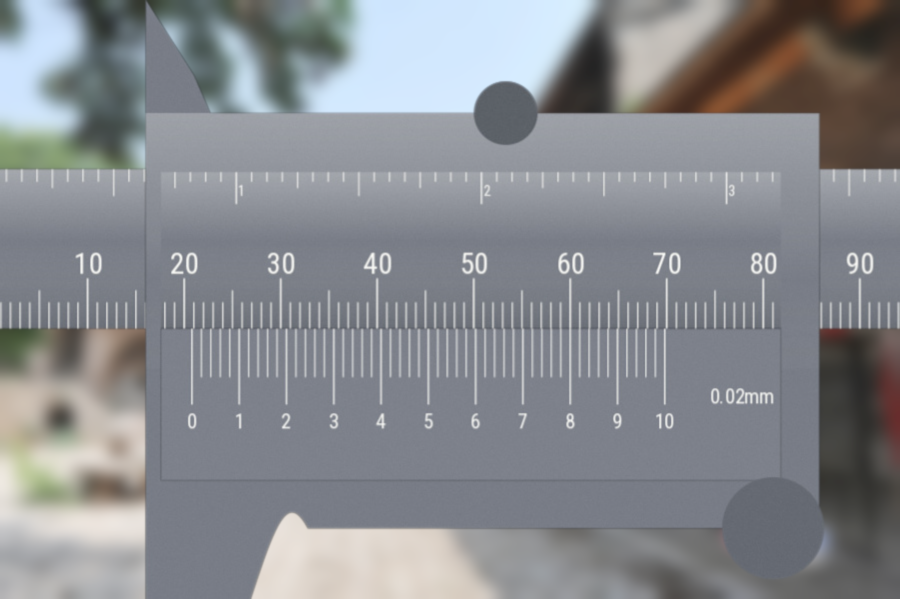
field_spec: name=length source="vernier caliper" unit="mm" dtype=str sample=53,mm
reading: 20.8,mm
